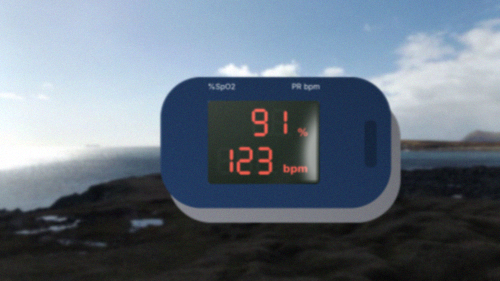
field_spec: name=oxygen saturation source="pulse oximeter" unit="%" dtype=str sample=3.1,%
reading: 91,%
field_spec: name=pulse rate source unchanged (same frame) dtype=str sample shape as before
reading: 123,bpm
